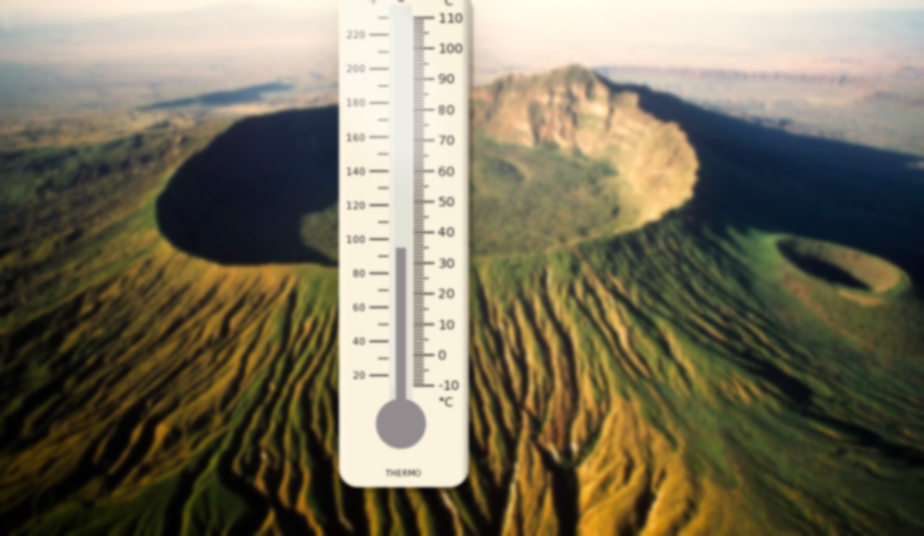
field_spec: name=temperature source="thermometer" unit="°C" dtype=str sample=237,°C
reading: 35,°C
